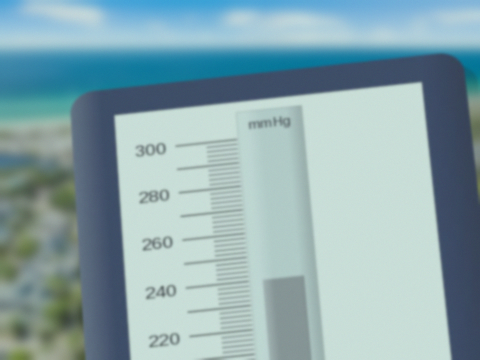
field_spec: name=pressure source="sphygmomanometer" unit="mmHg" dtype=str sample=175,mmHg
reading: 240,mmHg
